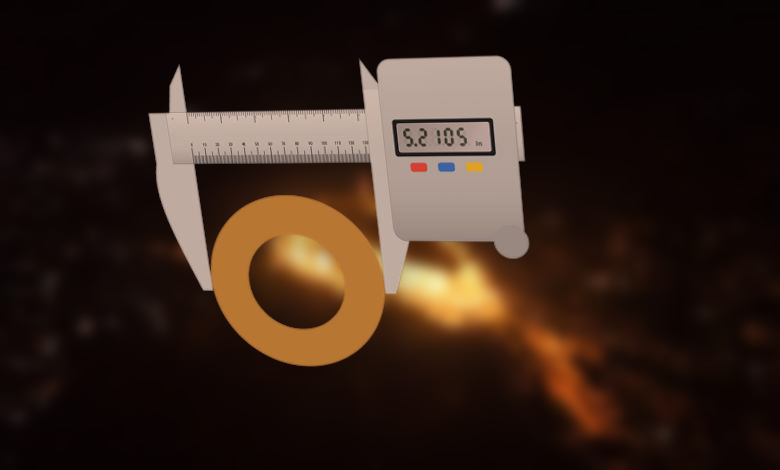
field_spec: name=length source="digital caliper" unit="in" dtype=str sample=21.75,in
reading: 5.2105,in
